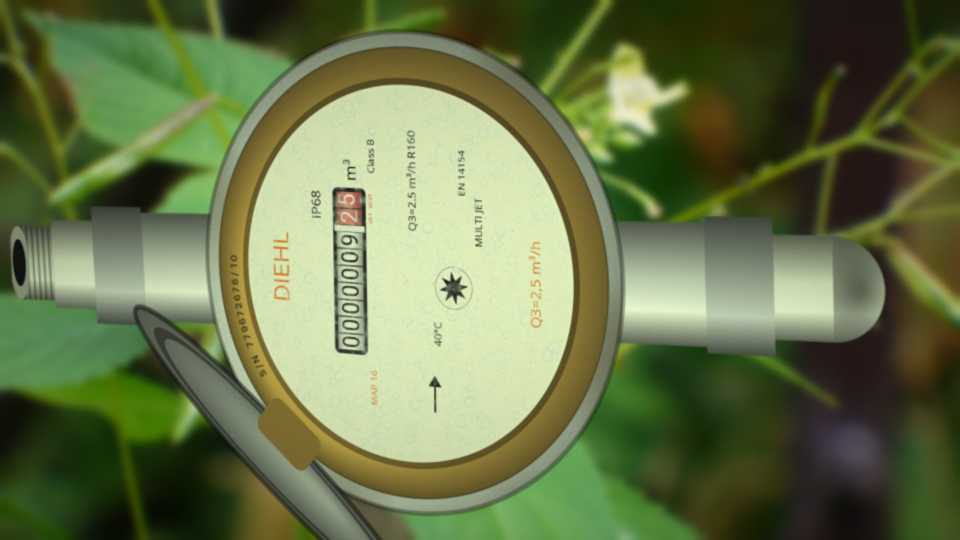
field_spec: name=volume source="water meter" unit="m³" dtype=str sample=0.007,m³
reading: 9.25,m³
